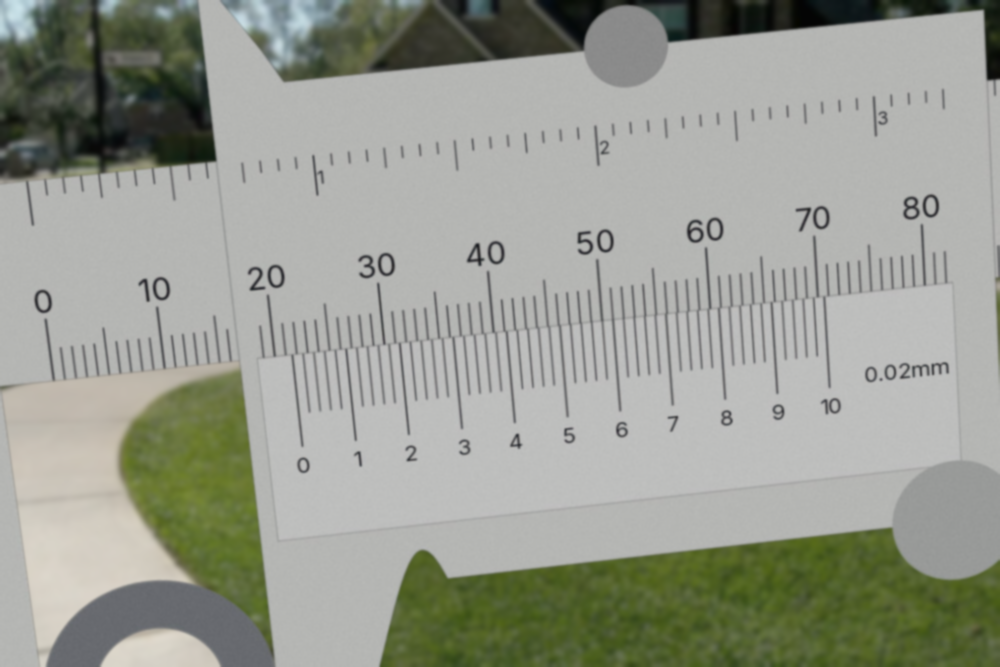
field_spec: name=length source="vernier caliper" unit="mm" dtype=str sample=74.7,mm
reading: 21.6,mm
